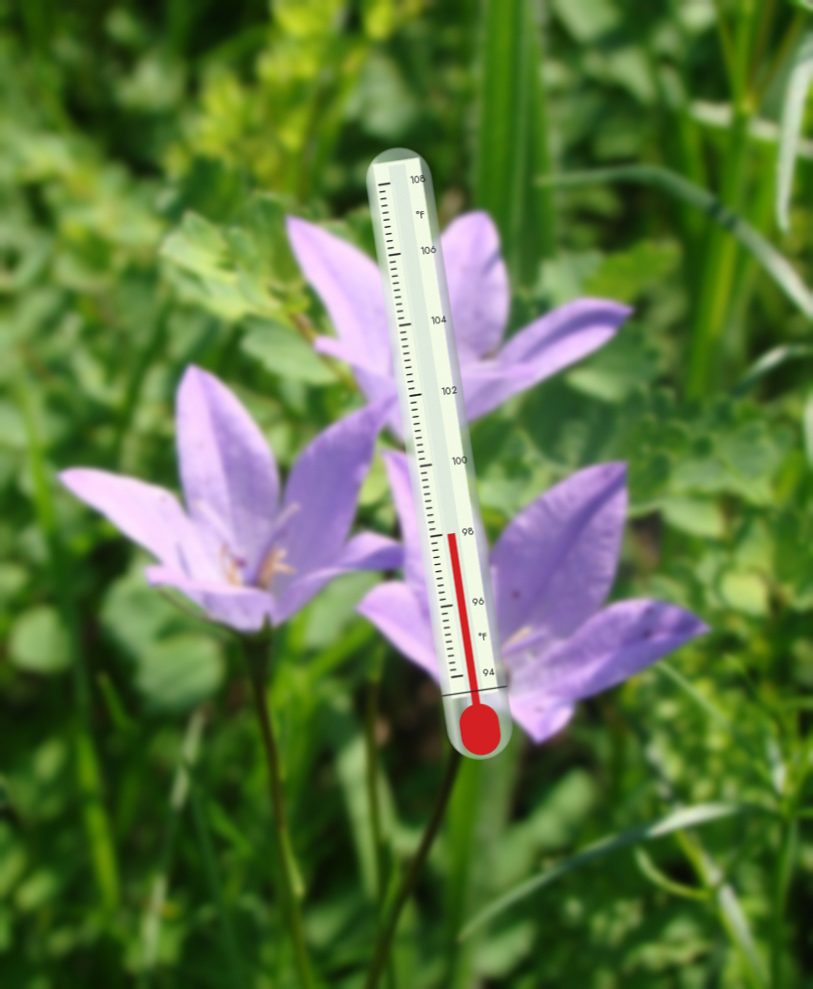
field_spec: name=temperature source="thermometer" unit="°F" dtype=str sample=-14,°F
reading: 98,°F
